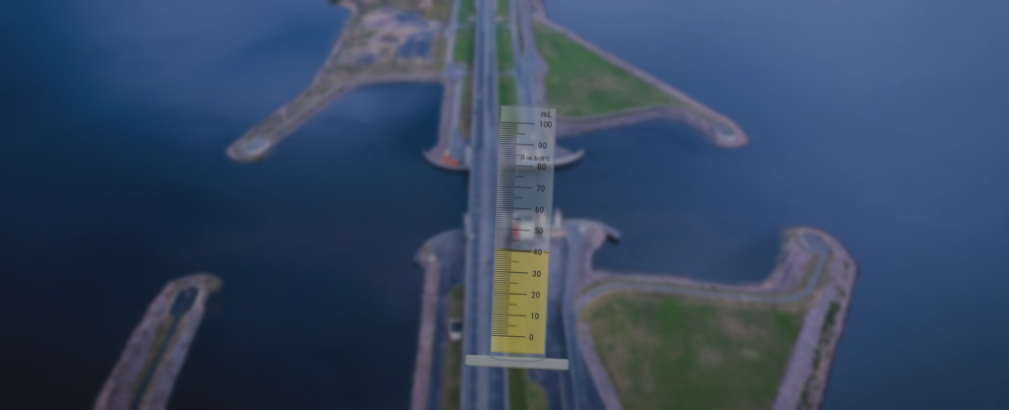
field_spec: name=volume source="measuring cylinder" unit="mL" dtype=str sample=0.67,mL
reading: 40,mL
